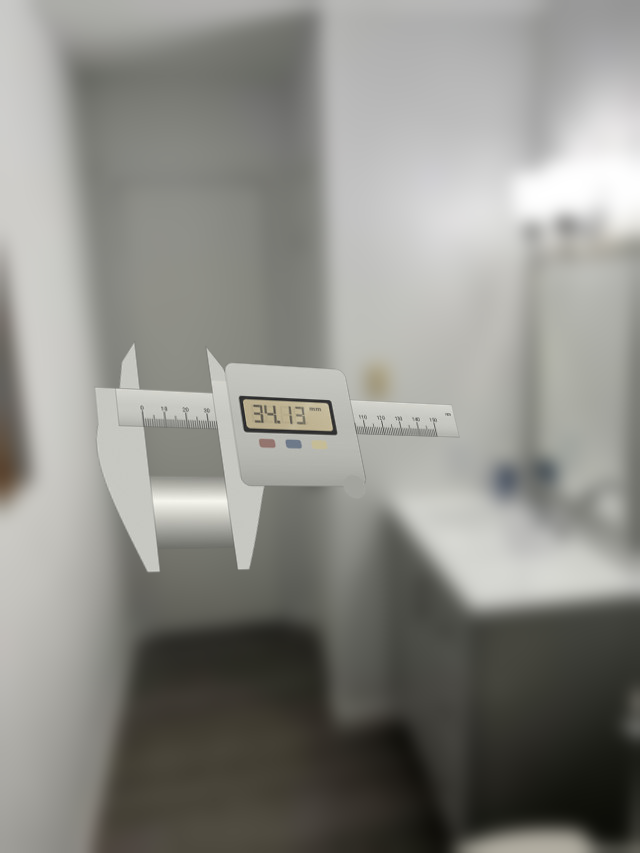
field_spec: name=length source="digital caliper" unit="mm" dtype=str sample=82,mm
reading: 34.13,mm
